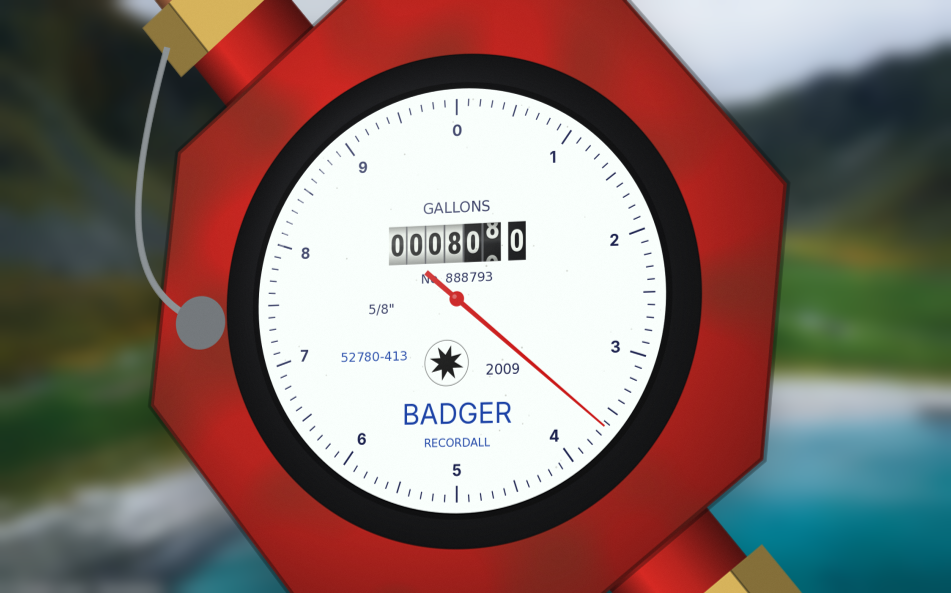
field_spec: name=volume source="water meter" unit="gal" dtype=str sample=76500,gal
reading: 8083.6,gal
